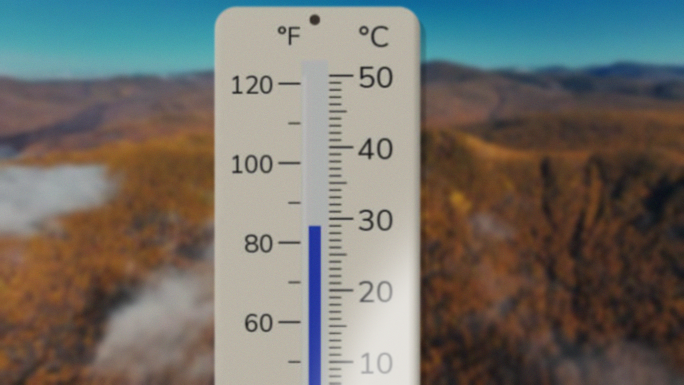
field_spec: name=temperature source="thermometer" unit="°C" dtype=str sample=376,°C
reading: 29,°C
